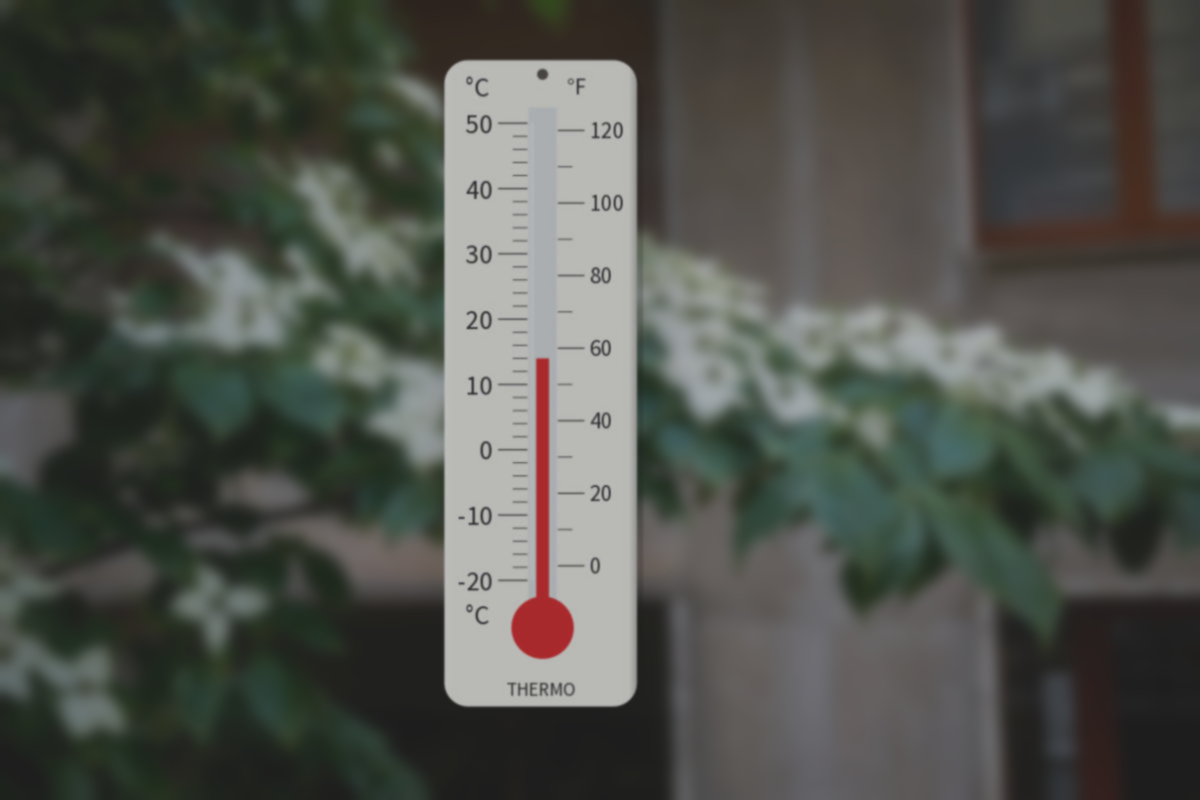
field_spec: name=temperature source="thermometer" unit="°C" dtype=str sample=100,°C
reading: 14,°C
